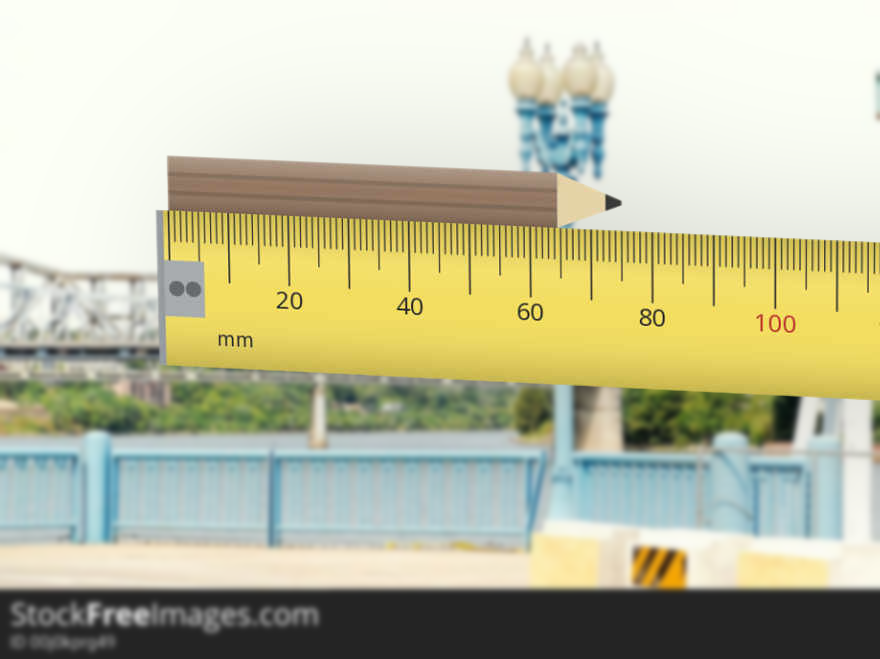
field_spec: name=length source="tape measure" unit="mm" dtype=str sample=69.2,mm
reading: 75,mm
